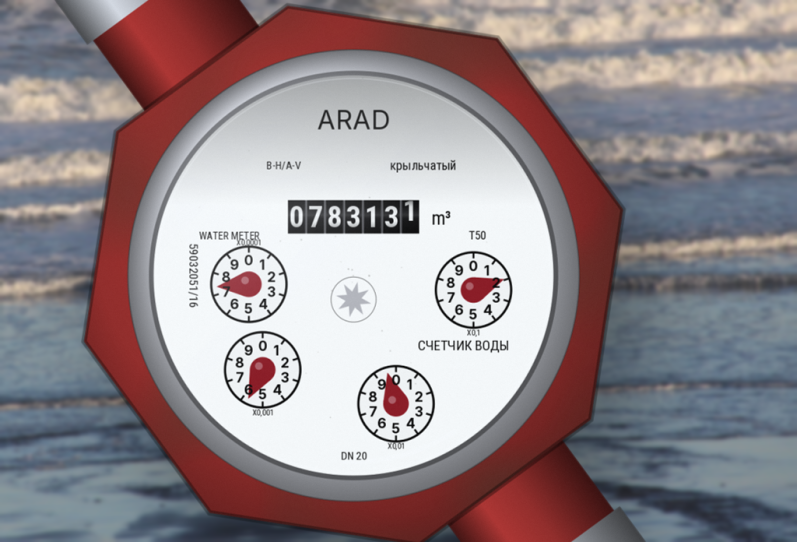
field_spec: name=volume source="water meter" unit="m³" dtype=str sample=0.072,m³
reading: 783131.1957,m³
